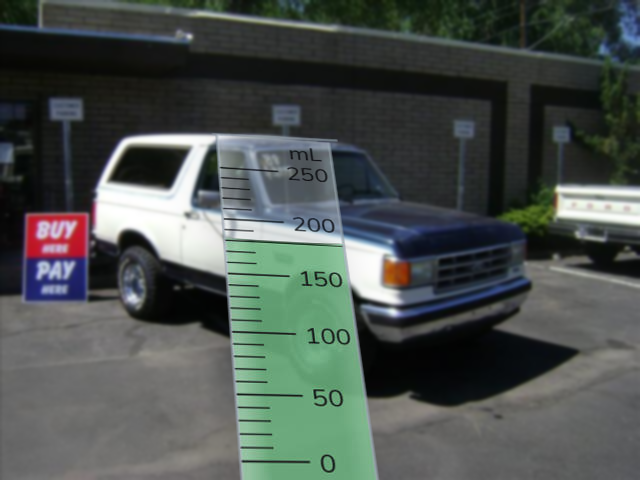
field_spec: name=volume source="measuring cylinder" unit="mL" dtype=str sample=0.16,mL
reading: 180,mL
